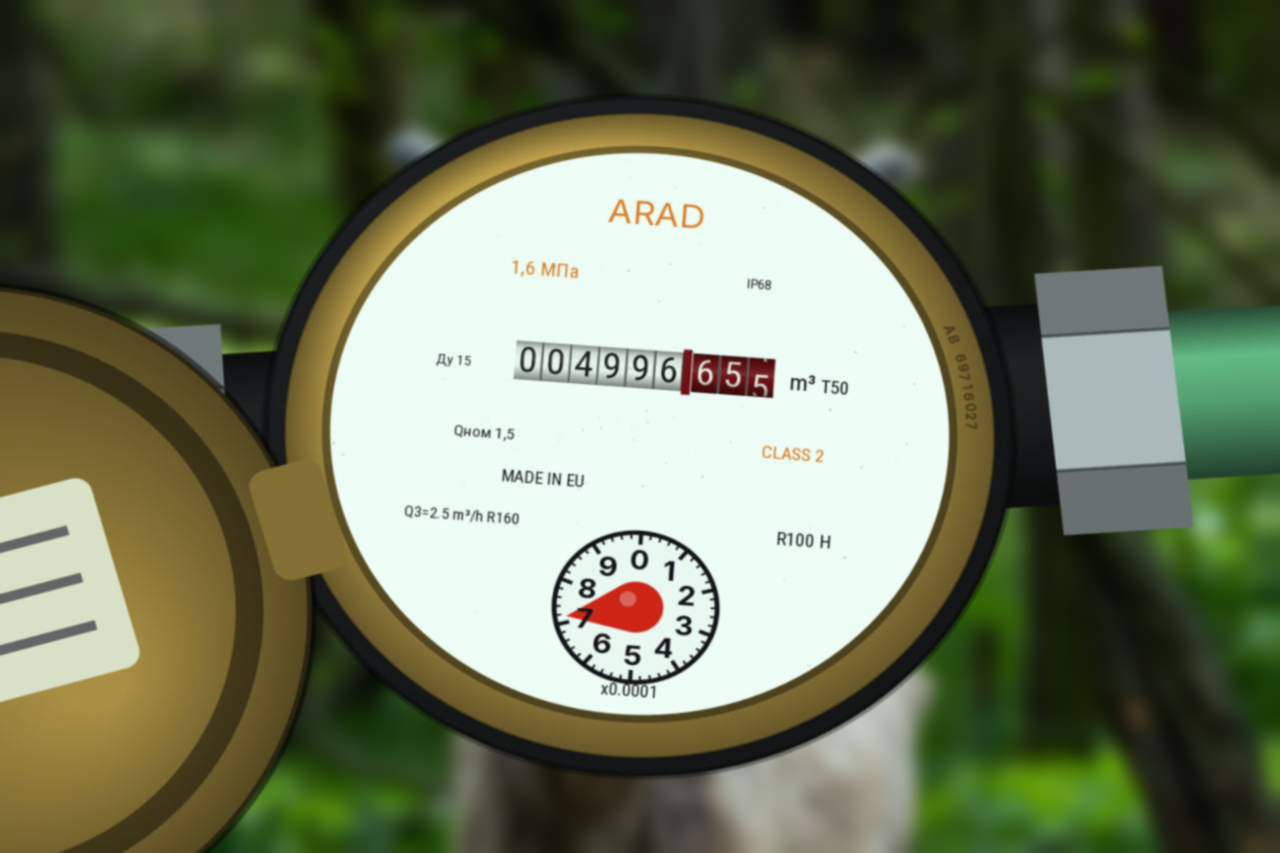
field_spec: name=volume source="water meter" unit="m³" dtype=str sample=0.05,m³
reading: 4996.6547,m³
